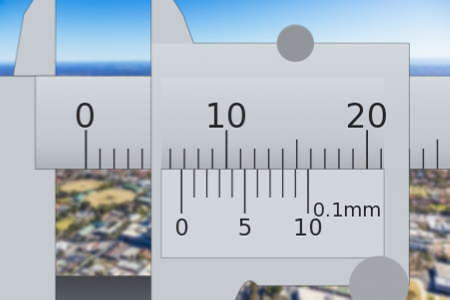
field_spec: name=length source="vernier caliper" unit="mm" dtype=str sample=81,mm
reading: 6.8,mm
